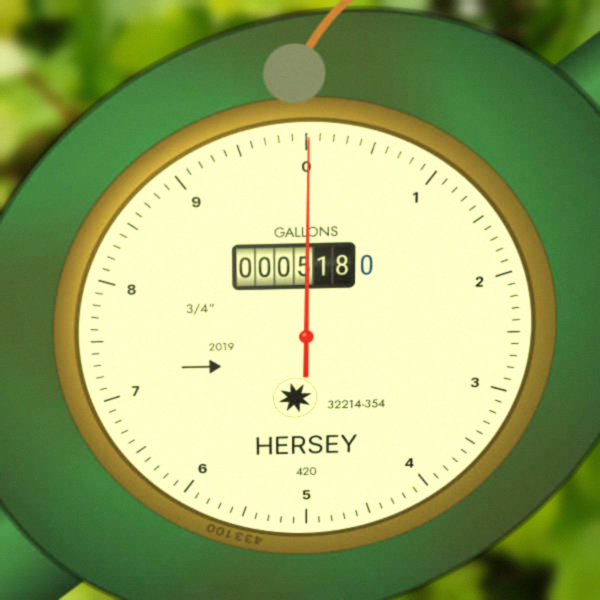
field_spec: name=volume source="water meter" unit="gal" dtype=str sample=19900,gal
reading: 5180.0,gal
